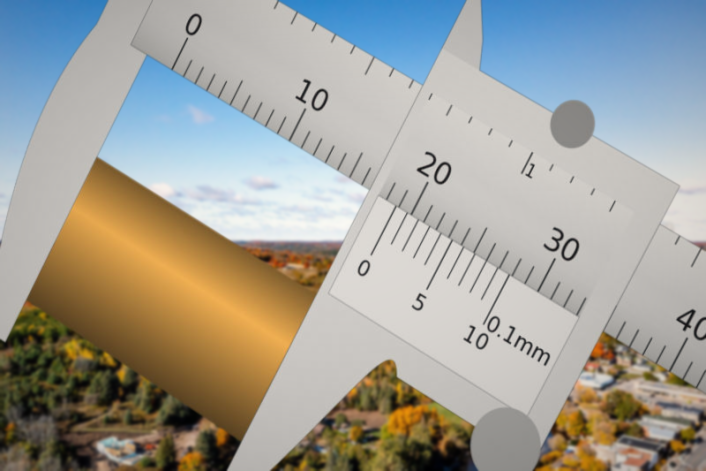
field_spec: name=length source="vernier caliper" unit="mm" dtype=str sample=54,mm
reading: 18.8,mm
